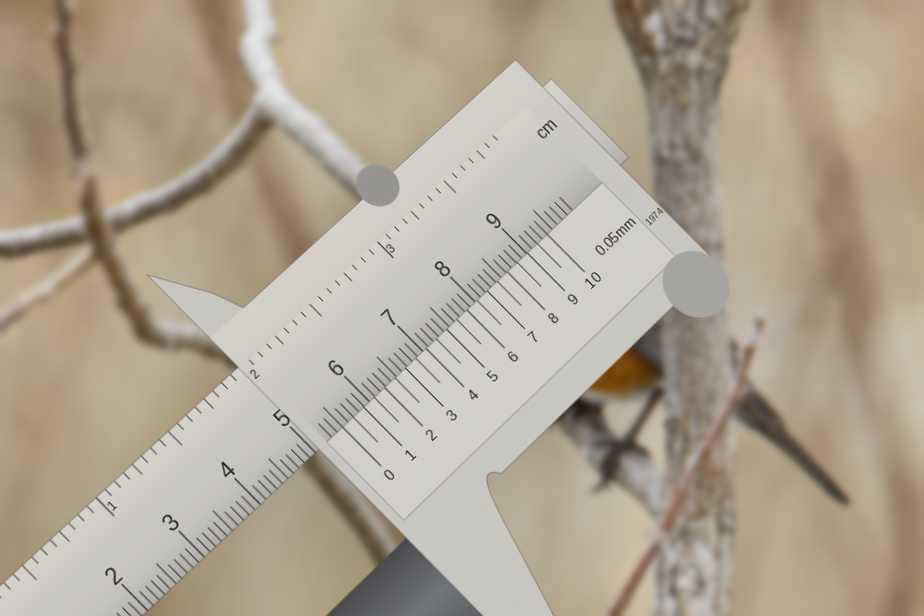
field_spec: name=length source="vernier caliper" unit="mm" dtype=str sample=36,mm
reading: 55.0,mm
